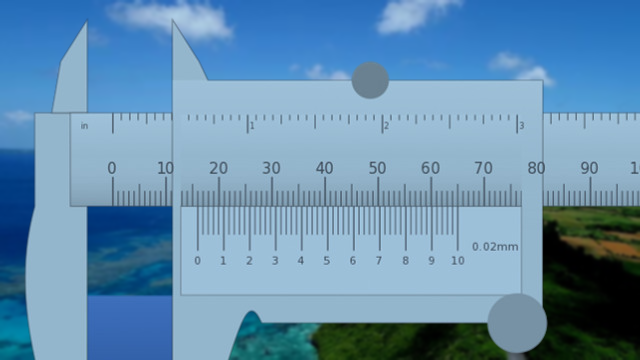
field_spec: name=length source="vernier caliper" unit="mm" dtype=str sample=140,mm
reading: 16.0,mm
